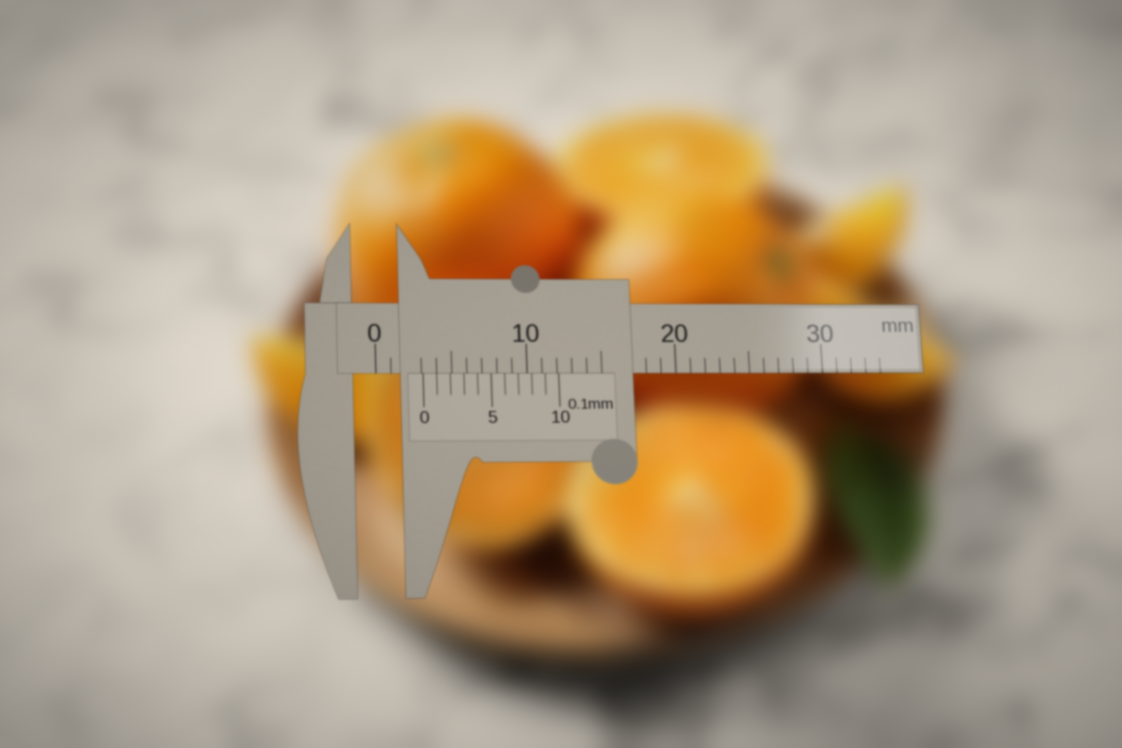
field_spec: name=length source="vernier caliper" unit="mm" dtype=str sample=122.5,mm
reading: 3.1,mm
